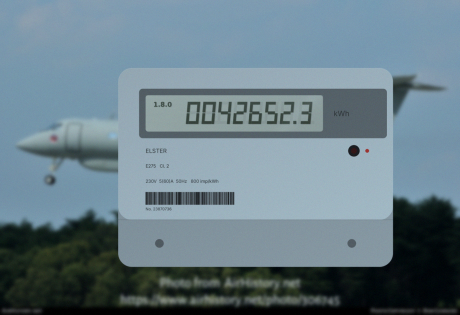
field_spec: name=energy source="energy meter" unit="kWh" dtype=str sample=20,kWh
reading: 42652.3,kWh
